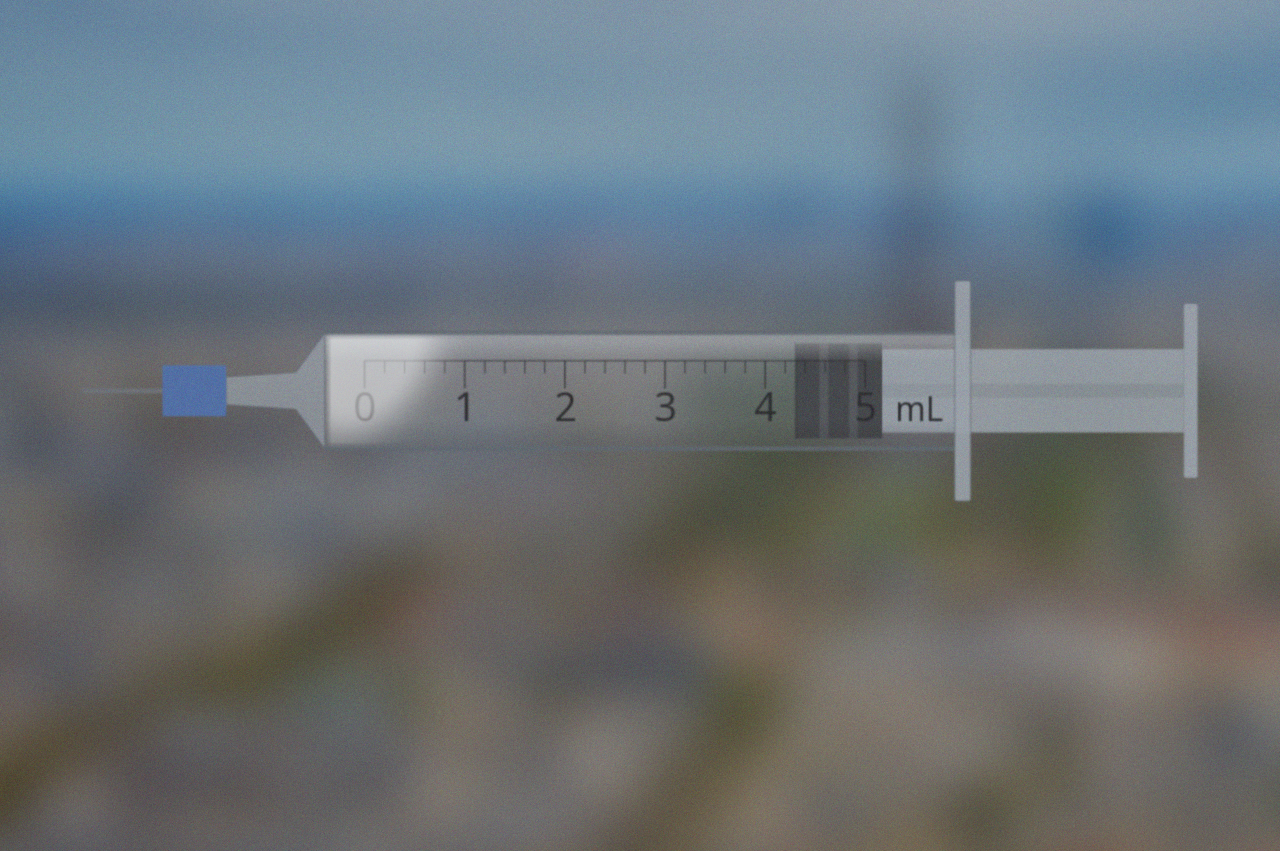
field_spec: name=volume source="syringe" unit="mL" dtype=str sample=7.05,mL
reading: 4.3,mL
